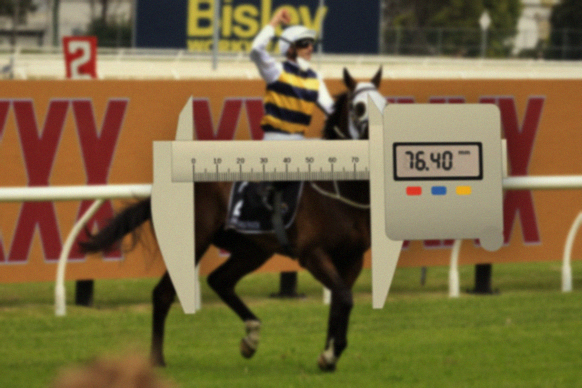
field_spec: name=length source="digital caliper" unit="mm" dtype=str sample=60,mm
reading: 76.40,mm
